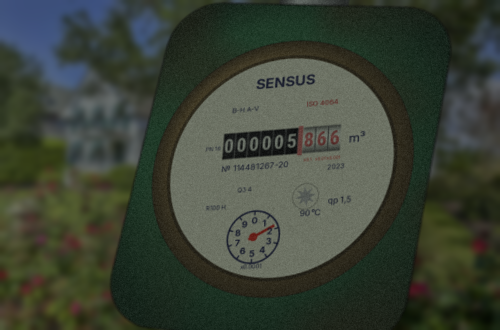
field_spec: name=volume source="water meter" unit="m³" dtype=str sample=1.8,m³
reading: 5.8661,m³
